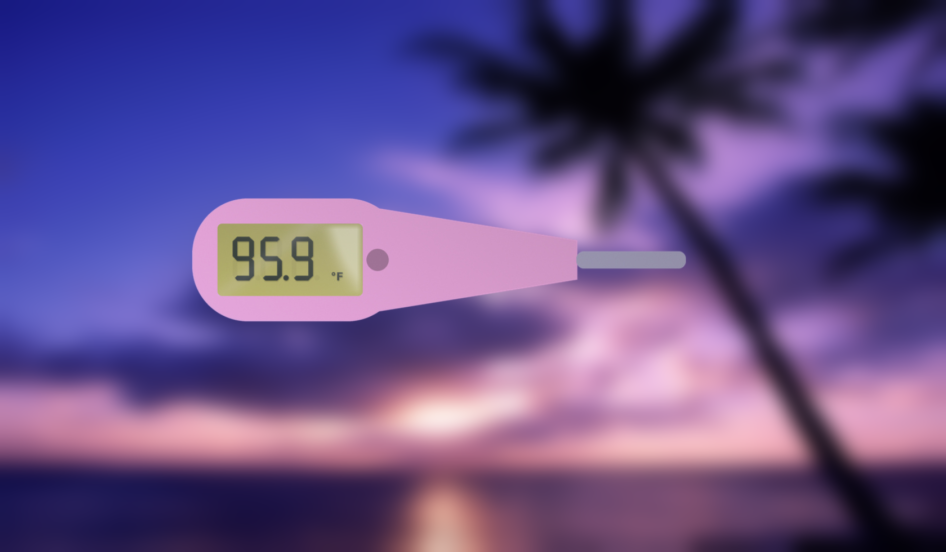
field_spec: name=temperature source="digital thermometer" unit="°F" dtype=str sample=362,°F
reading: 95.9,°F
